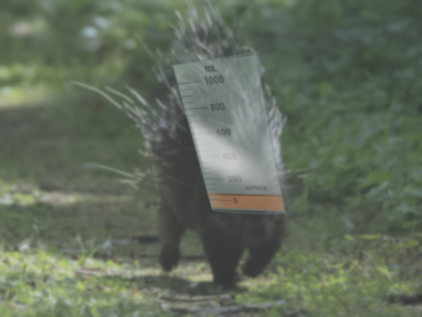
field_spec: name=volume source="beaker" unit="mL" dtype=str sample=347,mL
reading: 50,mL
